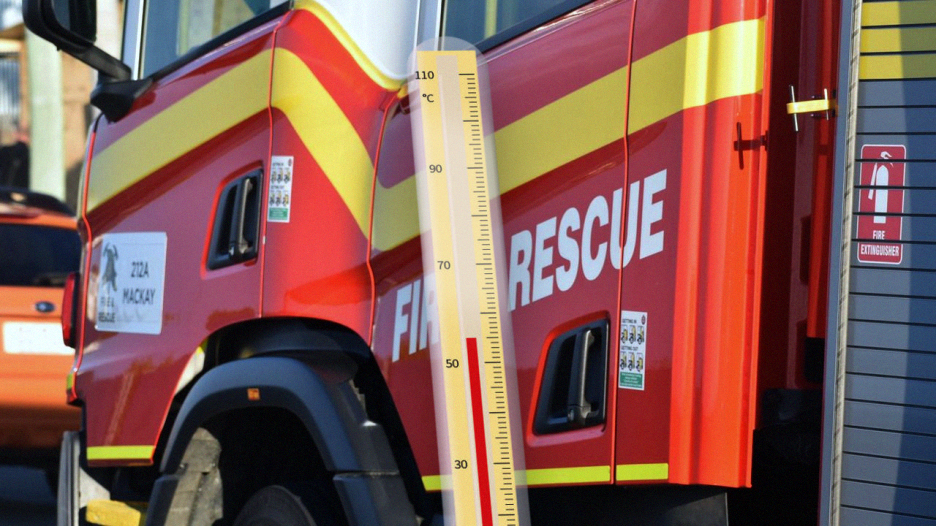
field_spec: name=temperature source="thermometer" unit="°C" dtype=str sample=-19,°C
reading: 55,°C
